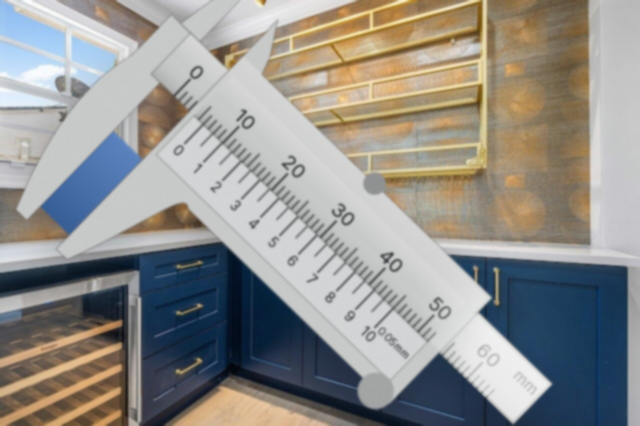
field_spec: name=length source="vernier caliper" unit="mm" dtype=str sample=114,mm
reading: 6.0,mm
